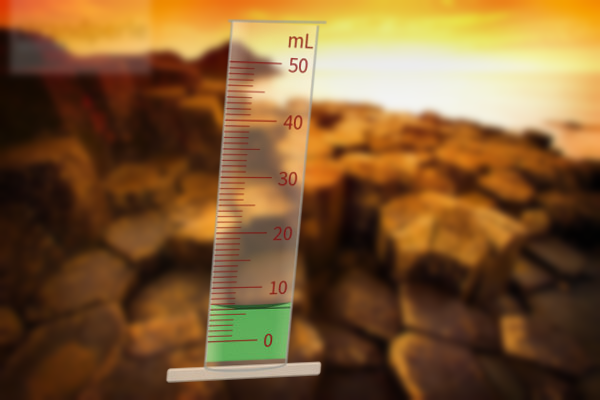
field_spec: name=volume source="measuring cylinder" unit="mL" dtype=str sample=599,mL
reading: 6,mL
